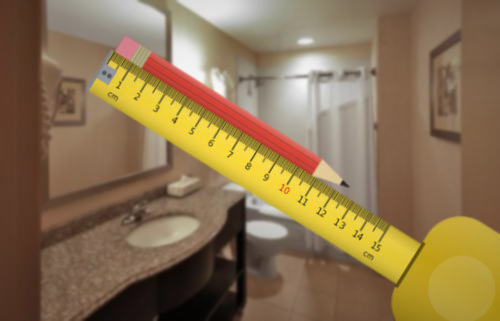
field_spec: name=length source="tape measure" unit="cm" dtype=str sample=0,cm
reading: 12.5,cm
